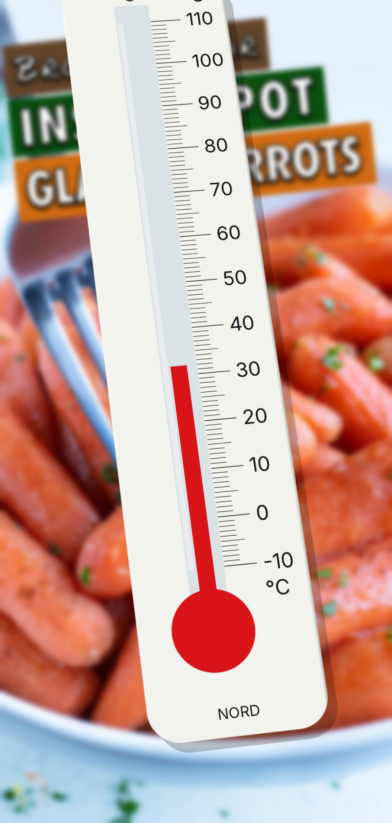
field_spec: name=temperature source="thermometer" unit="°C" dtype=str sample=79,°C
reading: 32,°C
